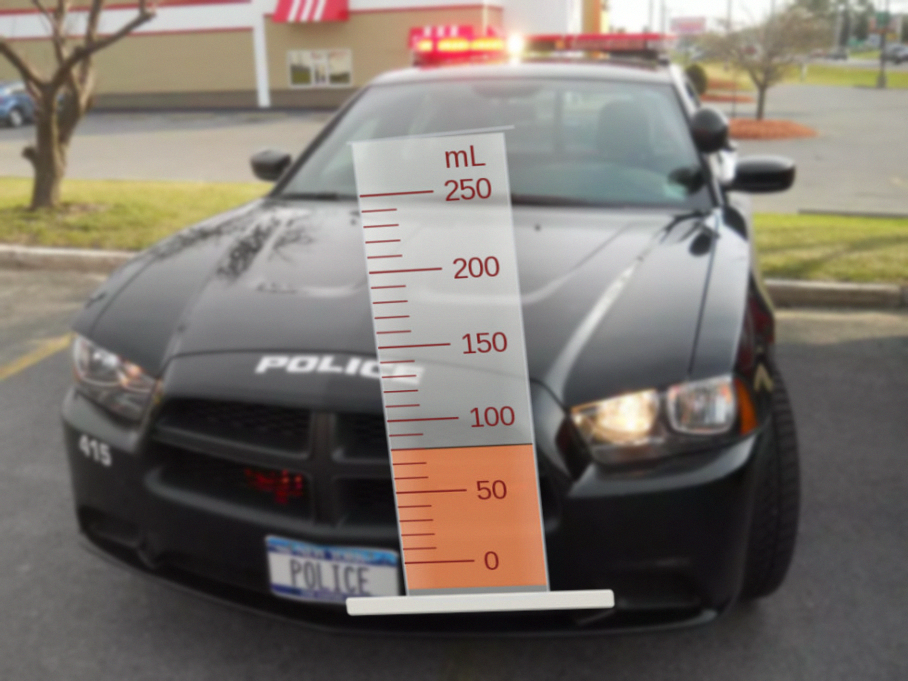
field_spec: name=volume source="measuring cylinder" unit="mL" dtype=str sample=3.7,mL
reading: 80,mL
